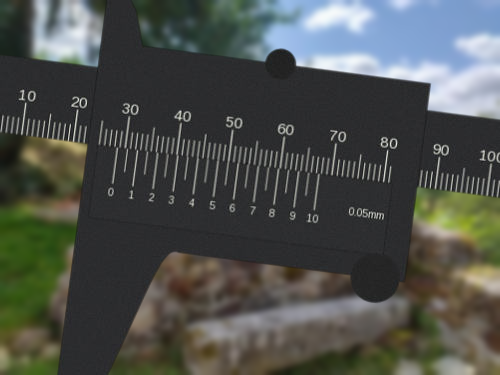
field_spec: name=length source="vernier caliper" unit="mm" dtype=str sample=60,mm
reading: 28.5,mm
